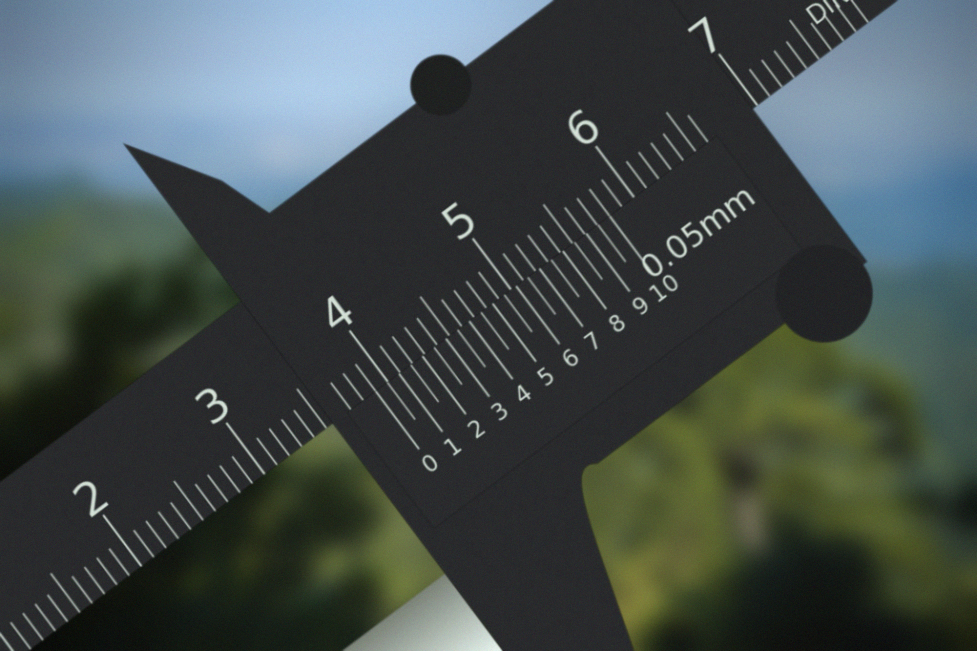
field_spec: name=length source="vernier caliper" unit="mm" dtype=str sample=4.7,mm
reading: 39.0,mm
